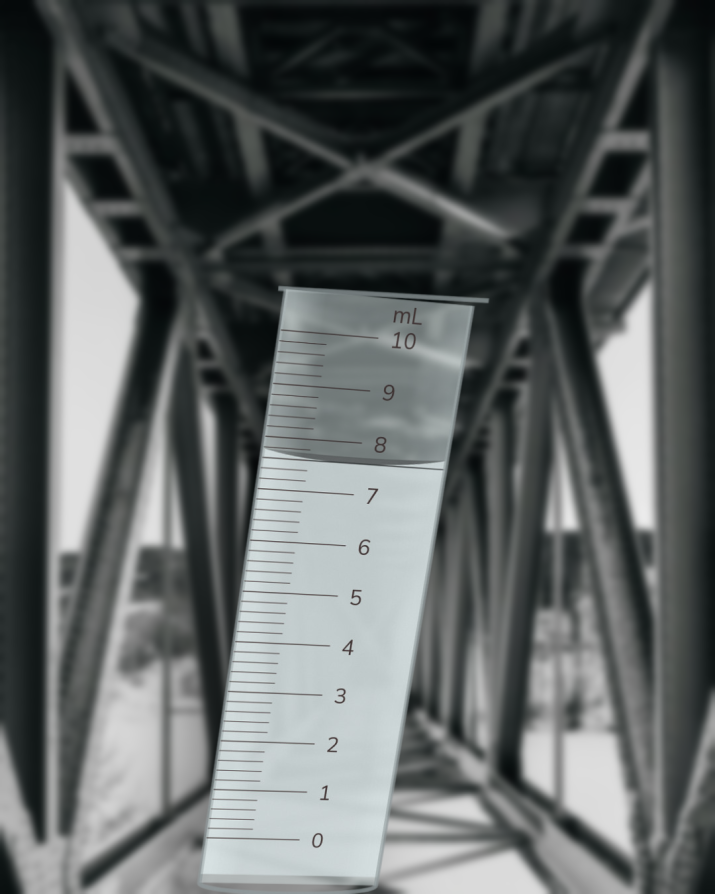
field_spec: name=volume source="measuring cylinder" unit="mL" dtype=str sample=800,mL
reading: 7.6,mL
